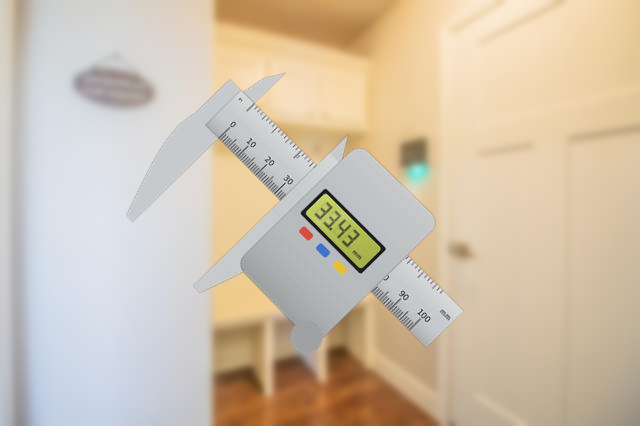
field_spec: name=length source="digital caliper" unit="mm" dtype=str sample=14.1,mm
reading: 33.43,mm
